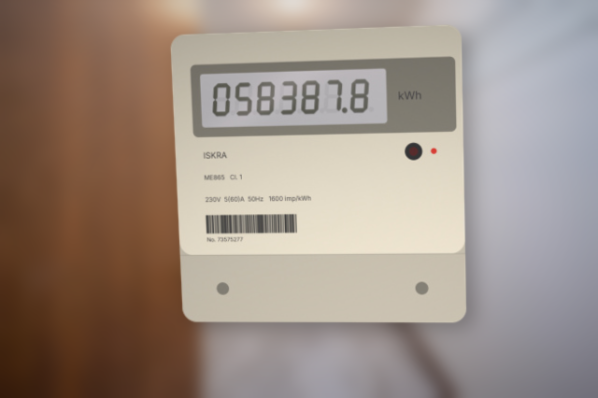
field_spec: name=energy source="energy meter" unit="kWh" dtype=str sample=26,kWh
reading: 58387.8,kWh
